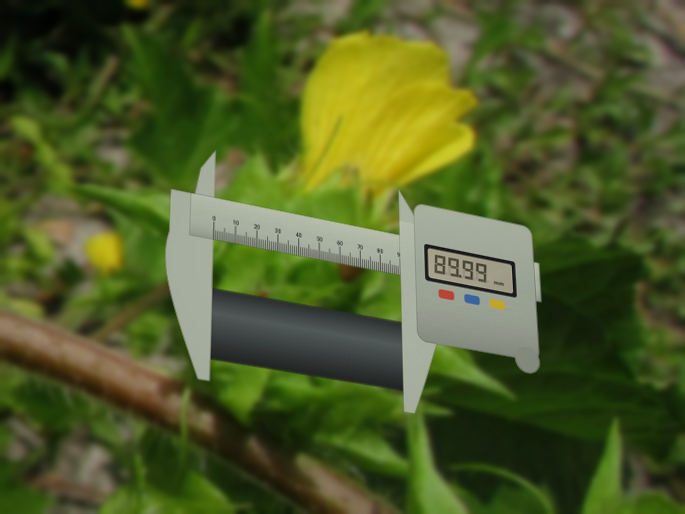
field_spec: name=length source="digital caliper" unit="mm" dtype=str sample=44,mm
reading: 89.99,mm
